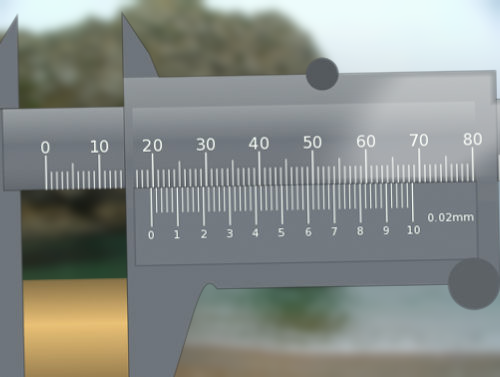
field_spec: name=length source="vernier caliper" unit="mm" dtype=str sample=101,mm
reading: 19.6,mm
